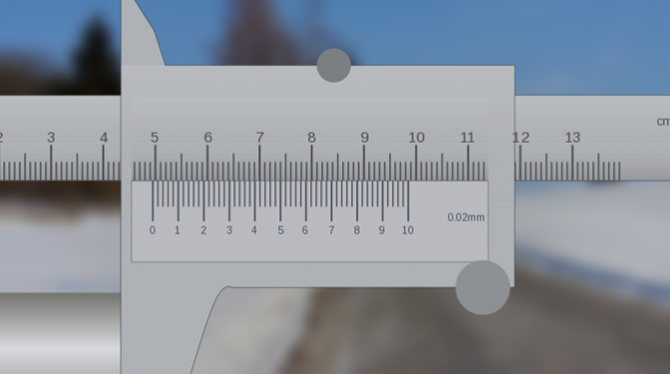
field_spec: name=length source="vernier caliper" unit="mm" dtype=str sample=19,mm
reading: 49.5,mm
